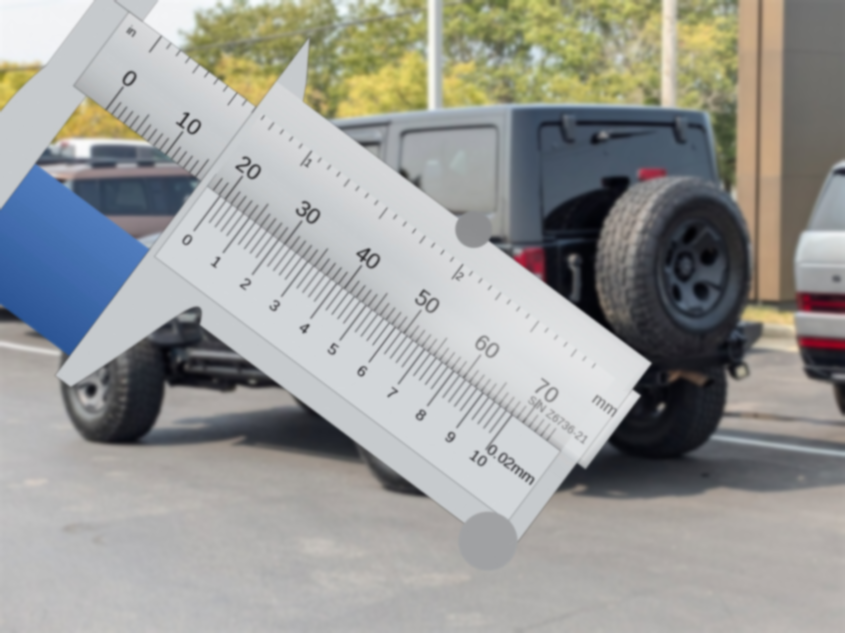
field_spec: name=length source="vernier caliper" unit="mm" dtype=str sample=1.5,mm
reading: 19.2,mm
